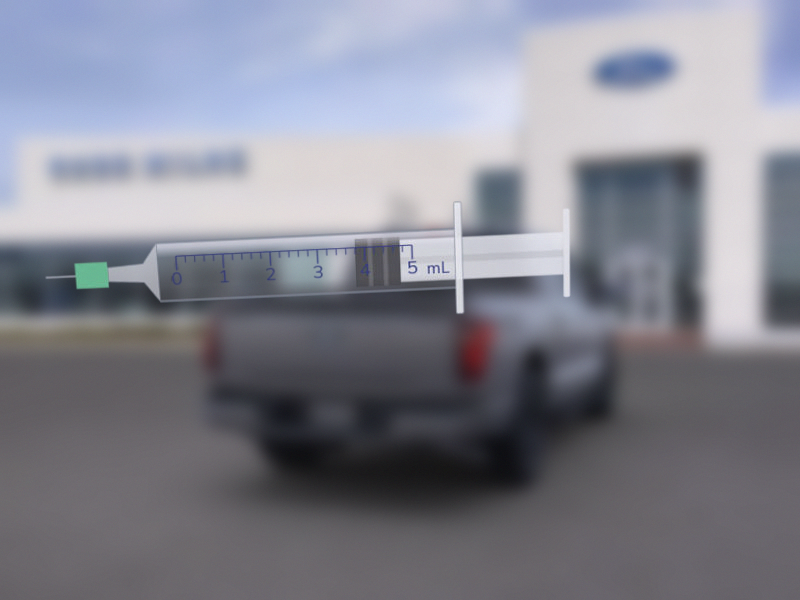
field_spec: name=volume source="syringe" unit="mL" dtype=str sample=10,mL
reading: 3.8,mL
